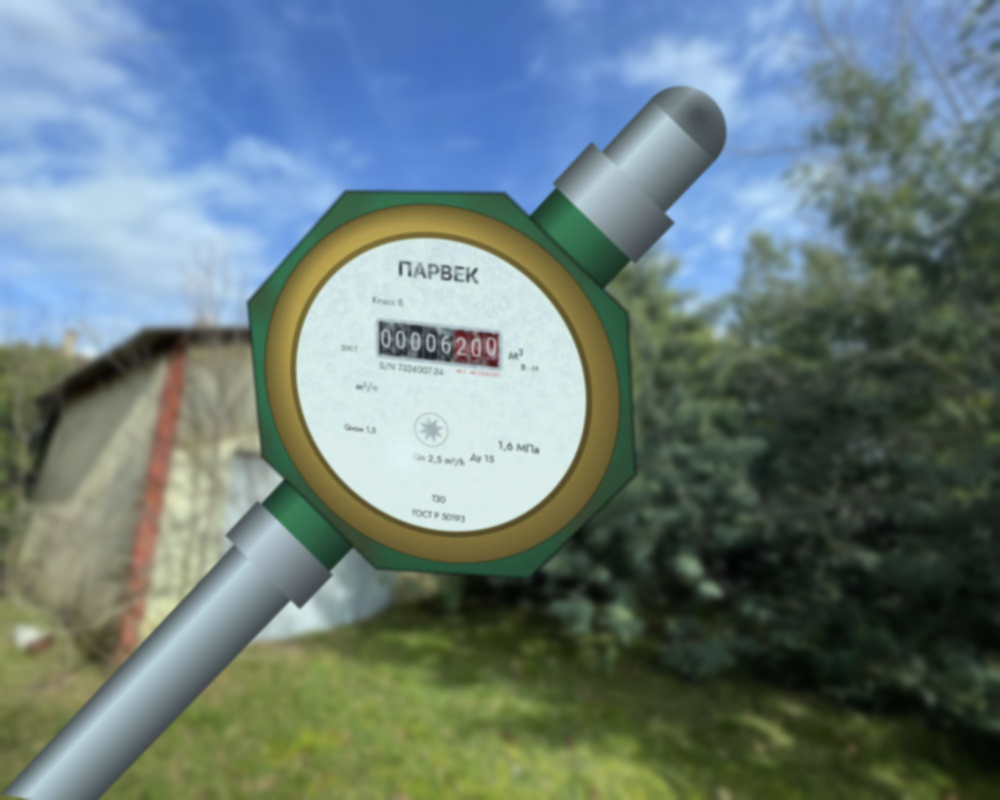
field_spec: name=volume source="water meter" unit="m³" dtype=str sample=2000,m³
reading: 6.200,m³
